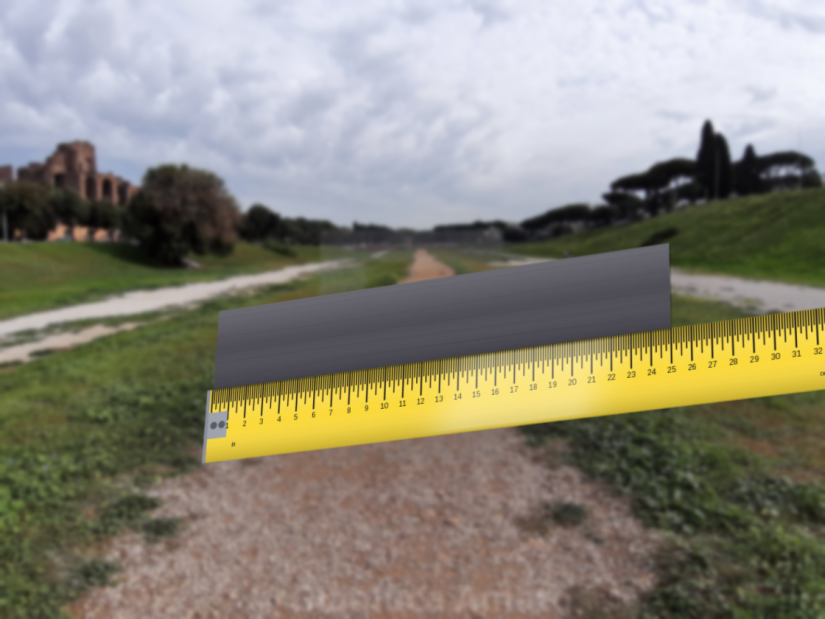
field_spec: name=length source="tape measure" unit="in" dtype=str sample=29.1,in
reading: 25,in
